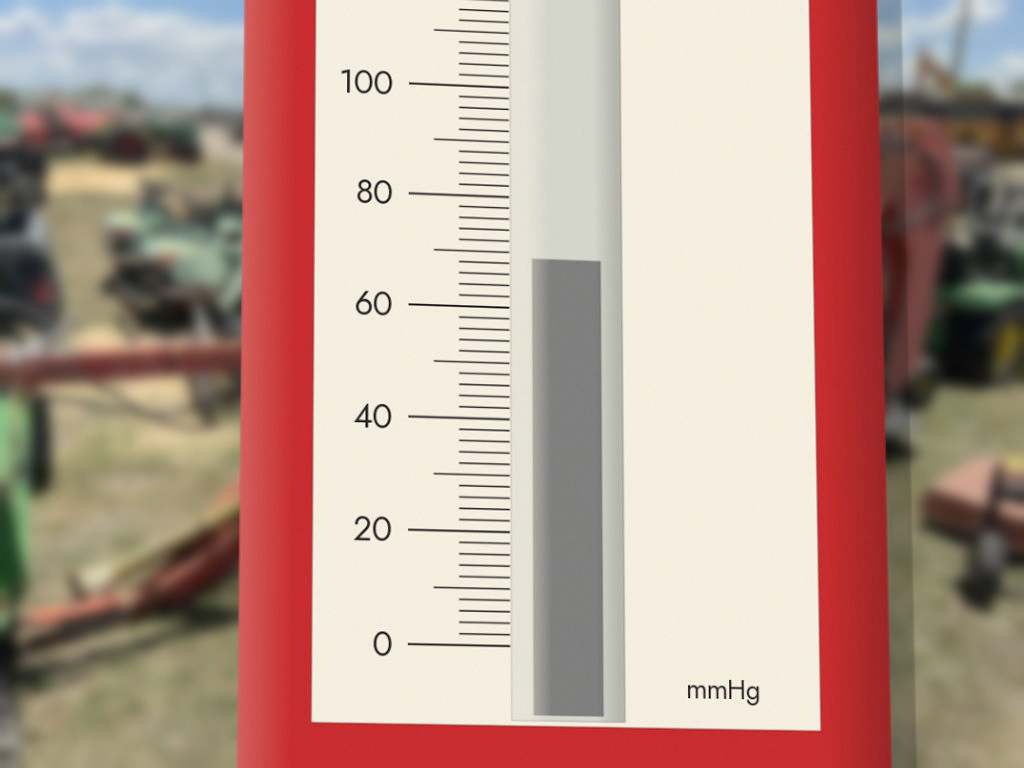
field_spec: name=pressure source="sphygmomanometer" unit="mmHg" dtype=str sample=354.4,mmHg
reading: 69,mmHg
